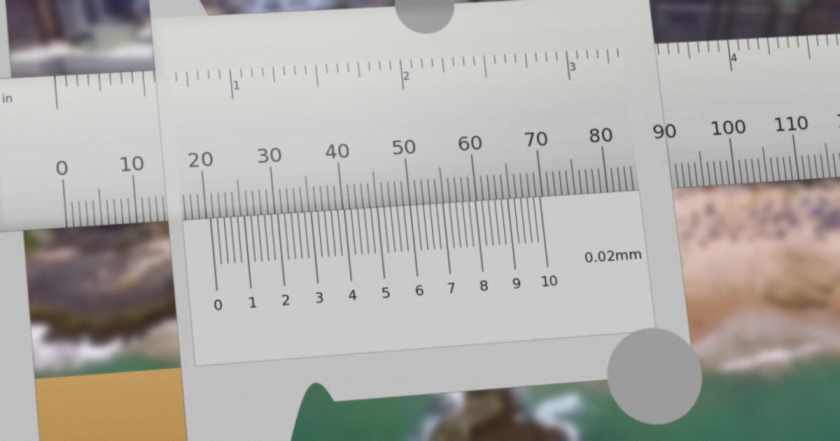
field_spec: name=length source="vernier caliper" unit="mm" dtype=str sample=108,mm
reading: 20.6,mm
